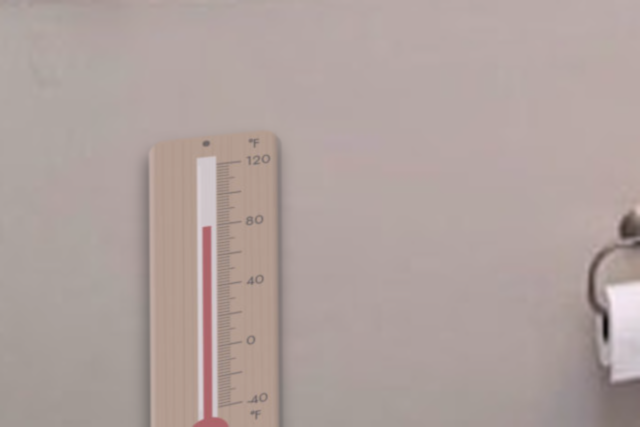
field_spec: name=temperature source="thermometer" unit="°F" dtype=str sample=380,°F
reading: 80,°F
